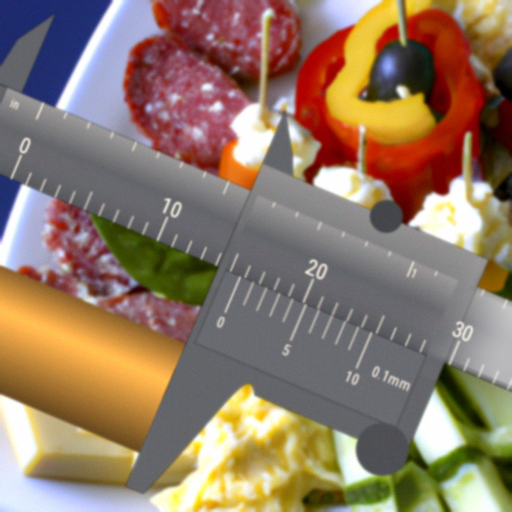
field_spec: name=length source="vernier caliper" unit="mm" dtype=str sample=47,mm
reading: 15.7,mm
